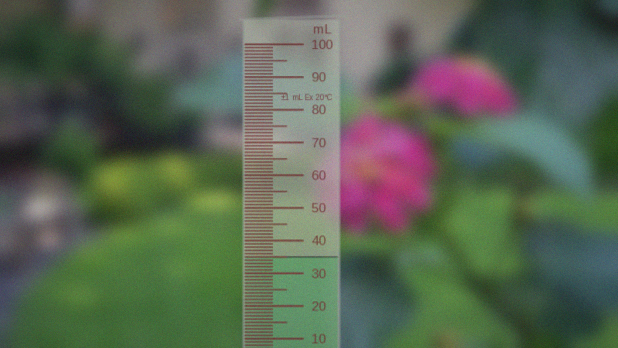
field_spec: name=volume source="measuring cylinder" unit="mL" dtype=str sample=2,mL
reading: 35,mL
